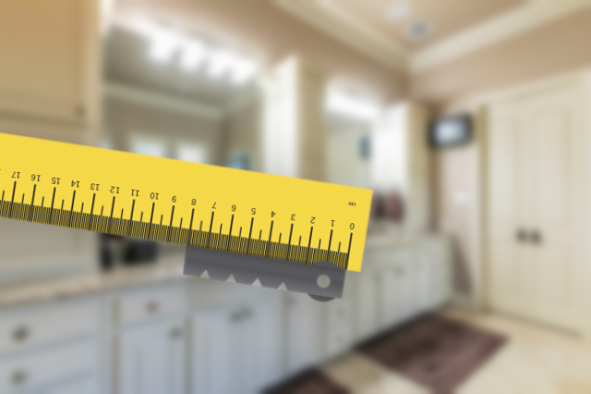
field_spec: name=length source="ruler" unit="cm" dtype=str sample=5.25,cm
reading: 8,cm
